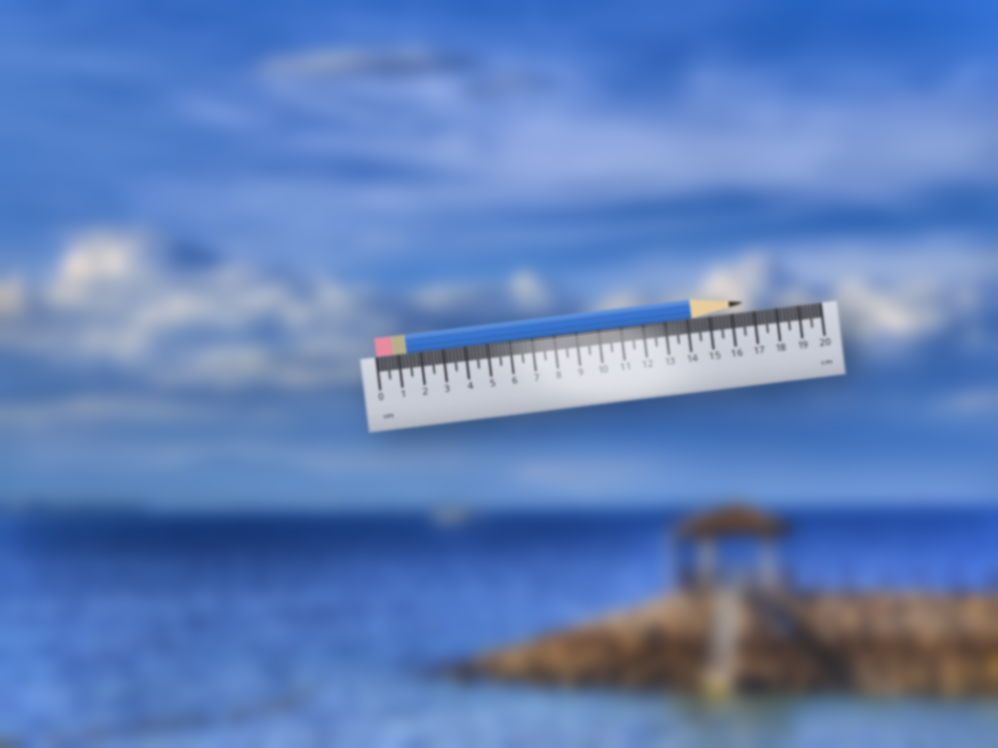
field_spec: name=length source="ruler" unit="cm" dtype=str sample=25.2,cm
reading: 16.5,cm
